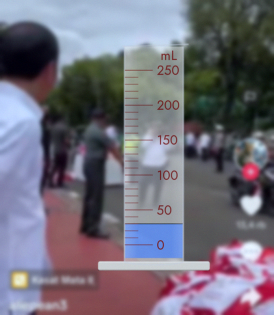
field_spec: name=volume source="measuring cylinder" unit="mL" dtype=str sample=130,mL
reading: 30,mL
